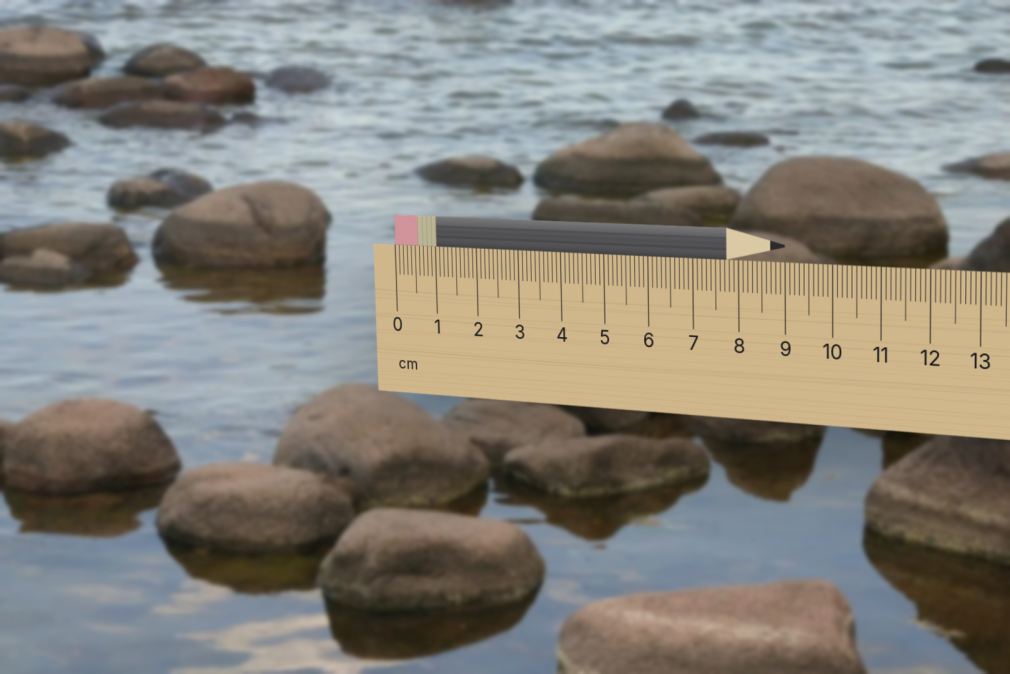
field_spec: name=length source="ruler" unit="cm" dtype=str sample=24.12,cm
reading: 9,cm
